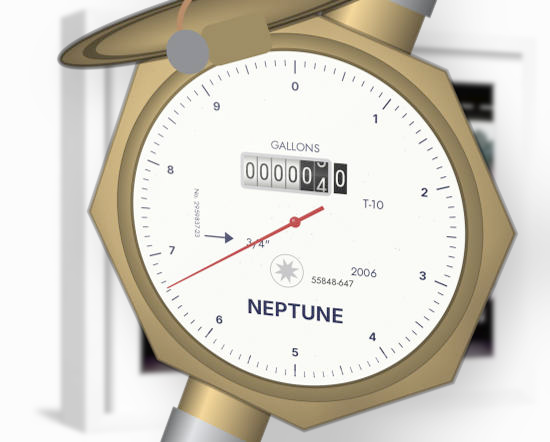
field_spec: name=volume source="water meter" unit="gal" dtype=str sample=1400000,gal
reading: 36.6,gal
